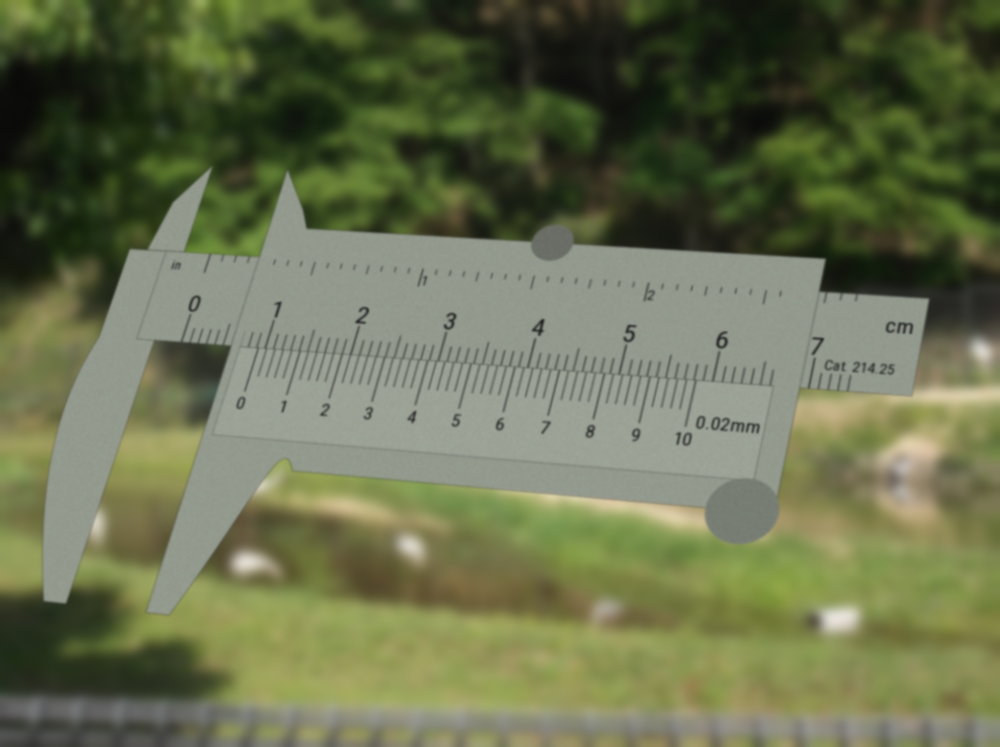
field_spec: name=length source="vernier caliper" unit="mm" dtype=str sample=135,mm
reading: 9.2,mm
